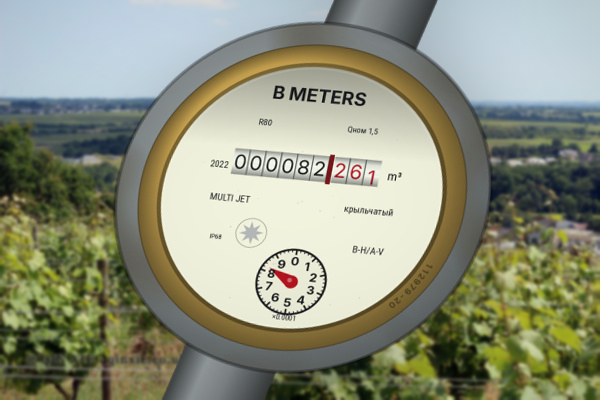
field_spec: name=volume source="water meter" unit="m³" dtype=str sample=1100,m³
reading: 82.2608,m³
